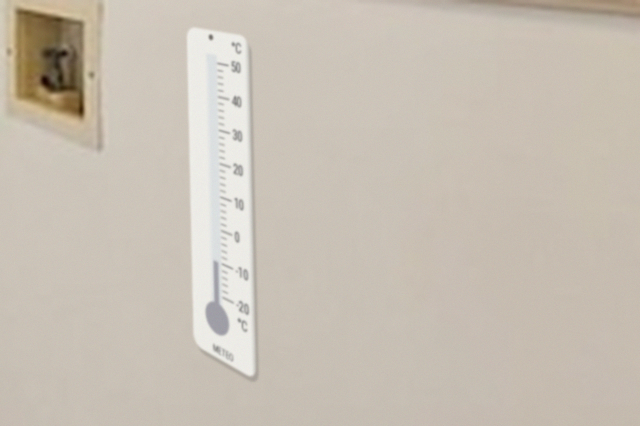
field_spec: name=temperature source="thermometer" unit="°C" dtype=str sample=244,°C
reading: -10,°C
